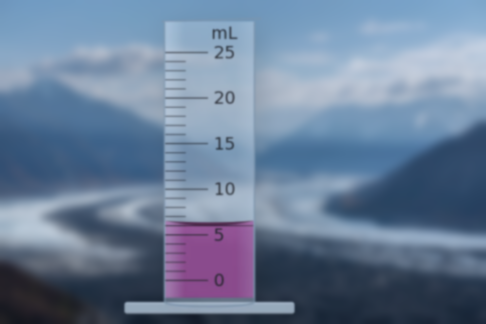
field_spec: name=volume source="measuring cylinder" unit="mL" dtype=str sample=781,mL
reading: 6,mL
